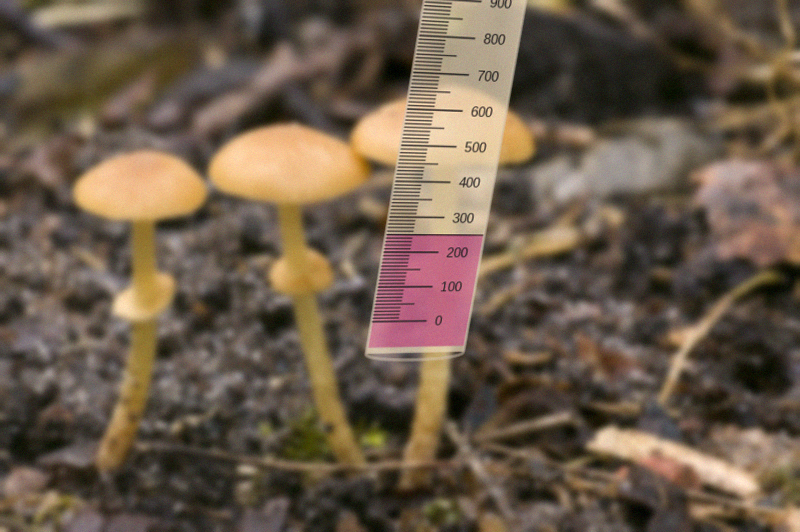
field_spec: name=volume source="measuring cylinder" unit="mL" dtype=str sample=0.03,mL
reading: 250,mL
